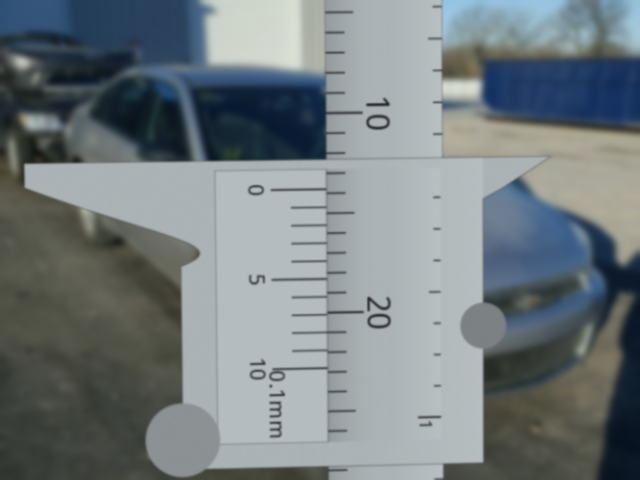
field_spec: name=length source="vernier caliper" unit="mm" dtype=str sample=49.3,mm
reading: 13.8,mm
